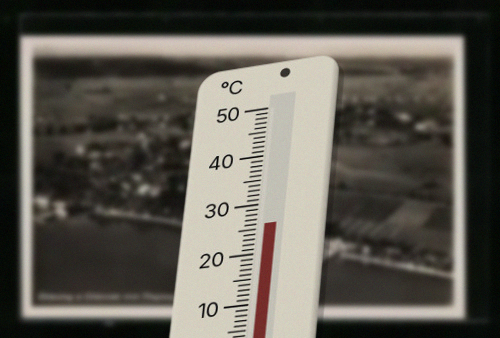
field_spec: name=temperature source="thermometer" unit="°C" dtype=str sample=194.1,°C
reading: 26,°C
